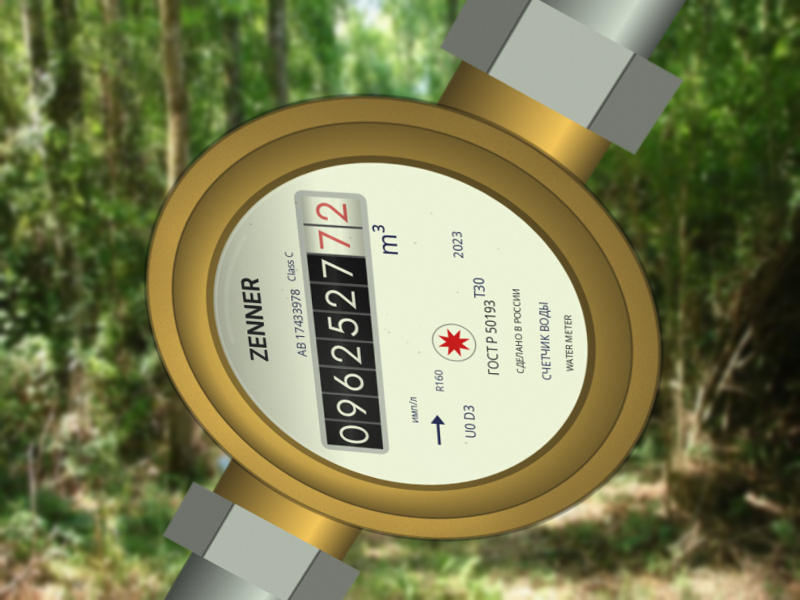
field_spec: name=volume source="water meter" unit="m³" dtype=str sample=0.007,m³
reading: 962527.72,m³
